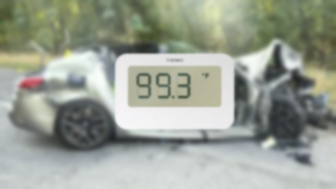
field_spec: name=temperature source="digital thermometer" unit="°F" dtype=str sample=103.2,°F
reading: 99.3,°F
